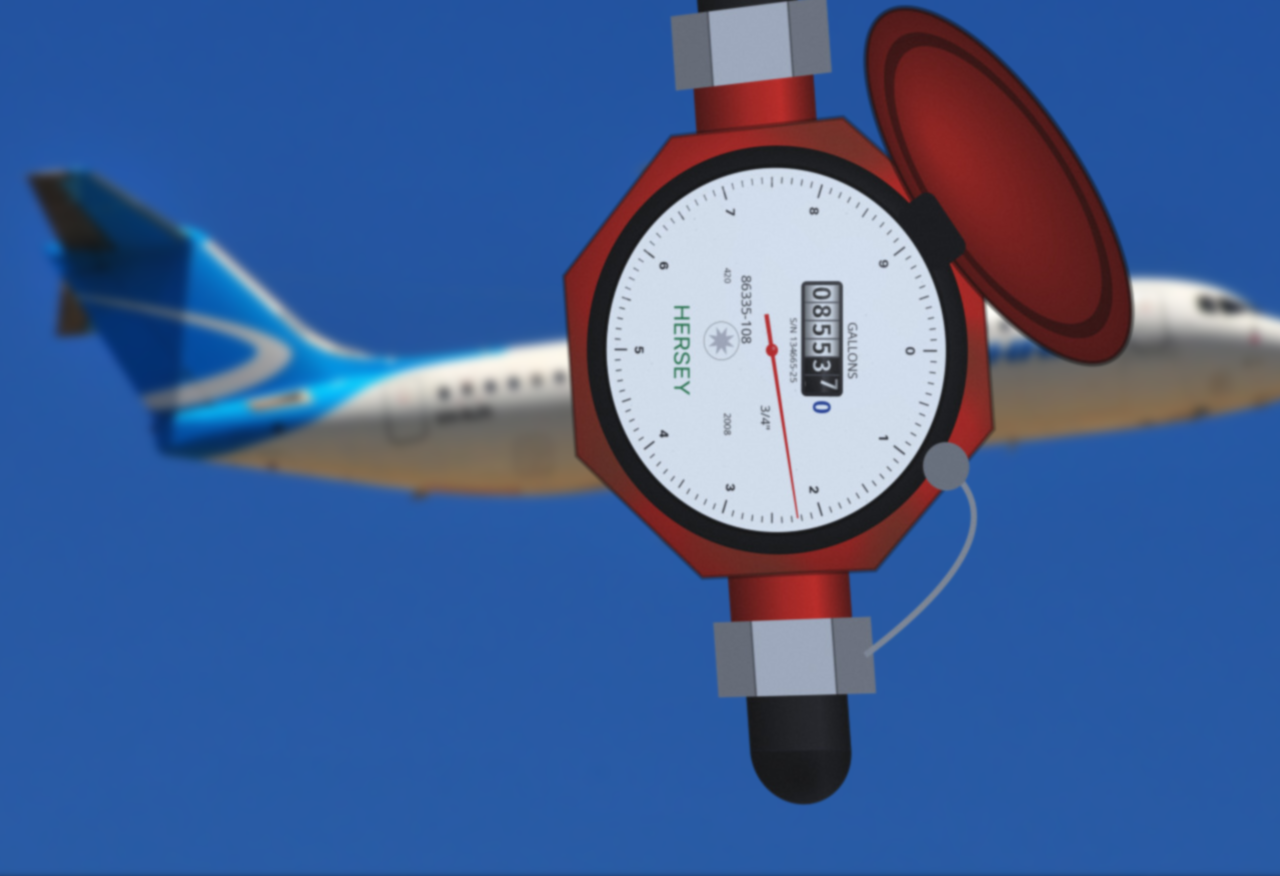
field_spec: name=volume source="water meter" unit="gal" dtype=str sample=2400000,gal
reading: 855372.2,gal
